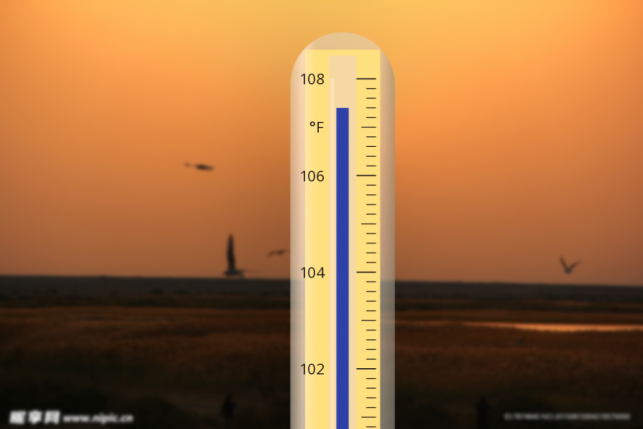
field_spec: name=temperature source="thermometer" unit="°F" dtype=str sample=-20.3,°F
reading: 107.4,°F
